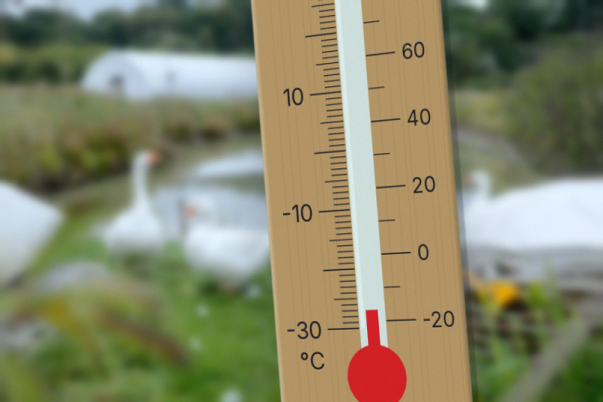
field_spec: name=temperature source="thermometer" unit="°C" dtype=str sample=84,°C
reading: -27,°C
